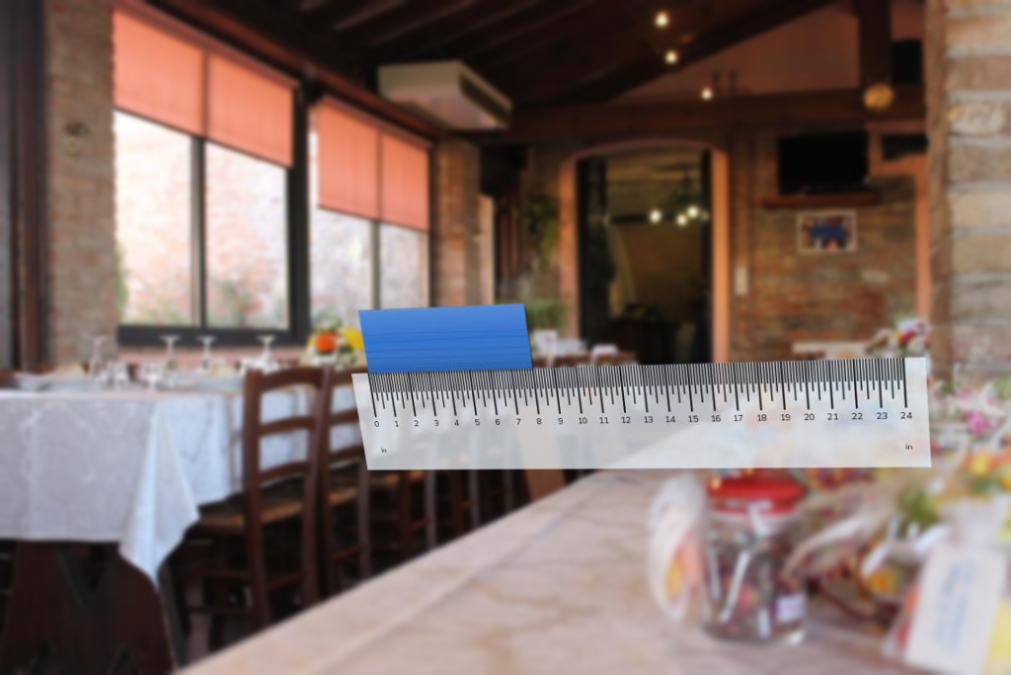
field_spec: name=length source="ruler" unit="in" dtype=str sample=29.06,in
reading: 8,in
